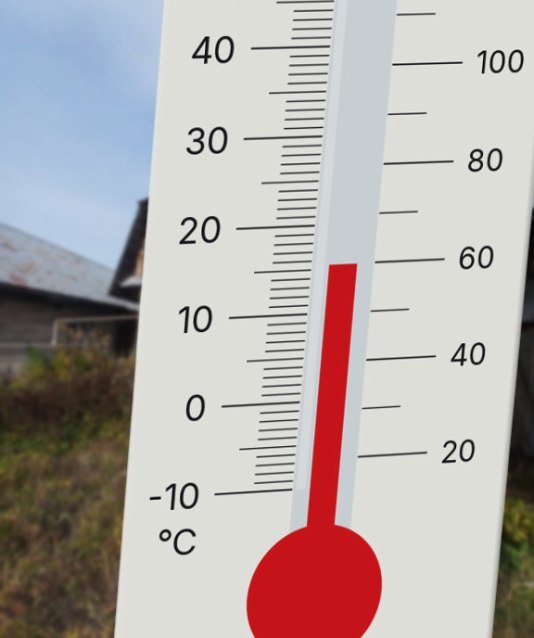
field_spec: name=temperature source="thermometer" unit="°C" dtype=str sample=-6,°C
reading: 15.5,°C
